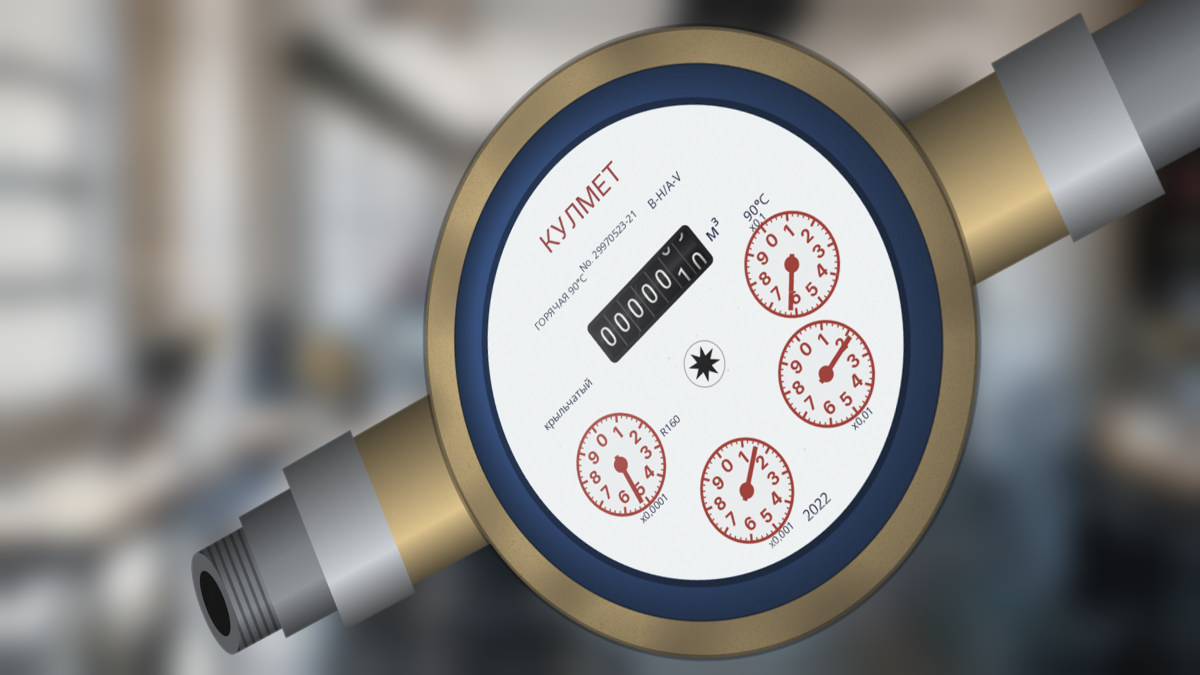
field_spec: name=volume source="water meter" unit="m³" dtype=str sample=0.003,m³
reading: 9.6215,m³
